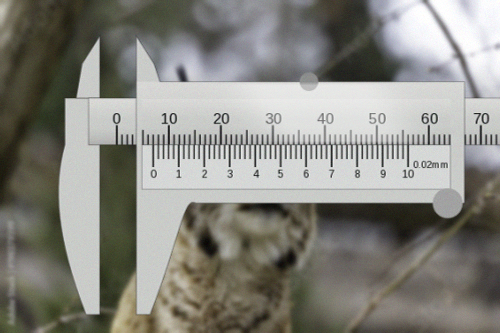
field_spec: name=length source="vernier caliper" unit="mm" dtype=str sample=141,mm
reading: 7.0,mm
